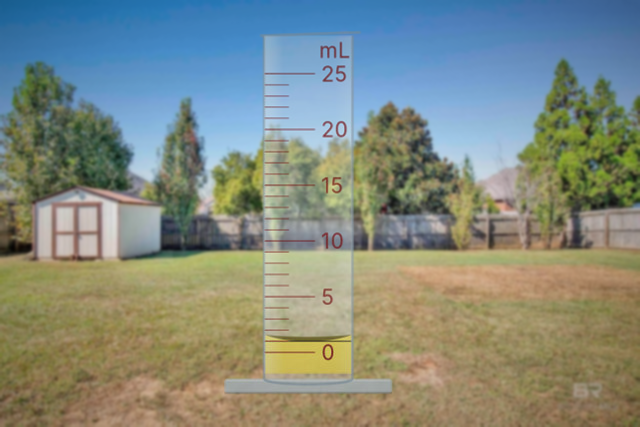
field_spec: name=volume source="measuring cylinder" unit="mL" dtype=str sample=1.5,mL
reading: 1,mL
